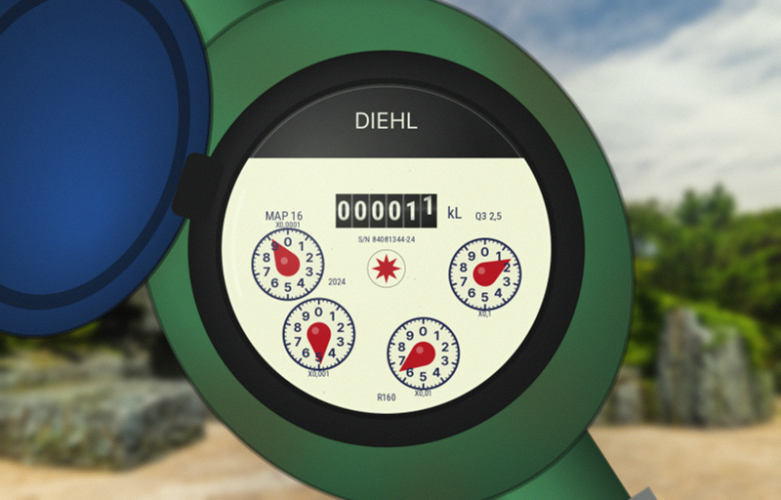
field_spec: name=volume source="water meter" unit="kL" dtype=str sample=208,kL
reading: 11.1649,kL
